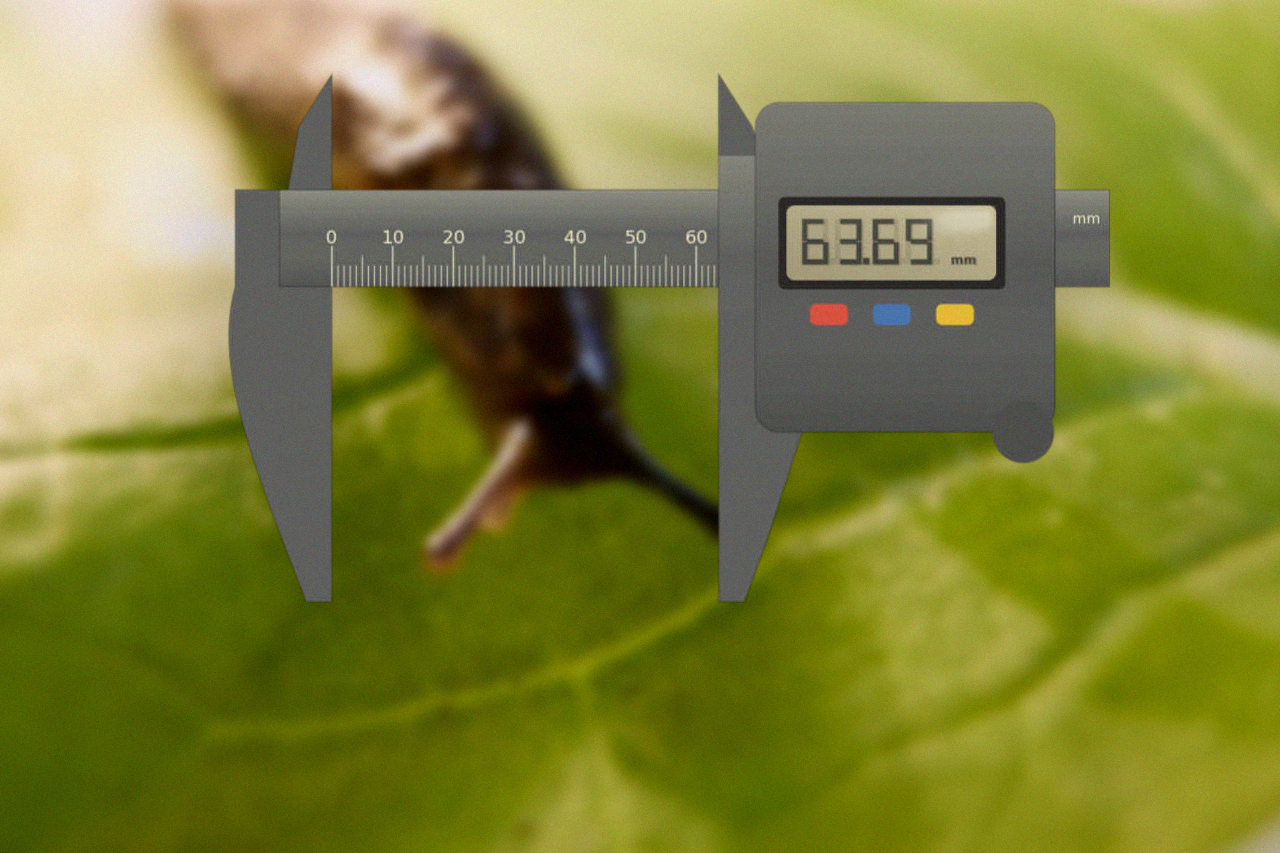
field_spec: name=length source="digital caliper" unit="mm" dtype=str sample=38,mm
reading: 63.69,mm
